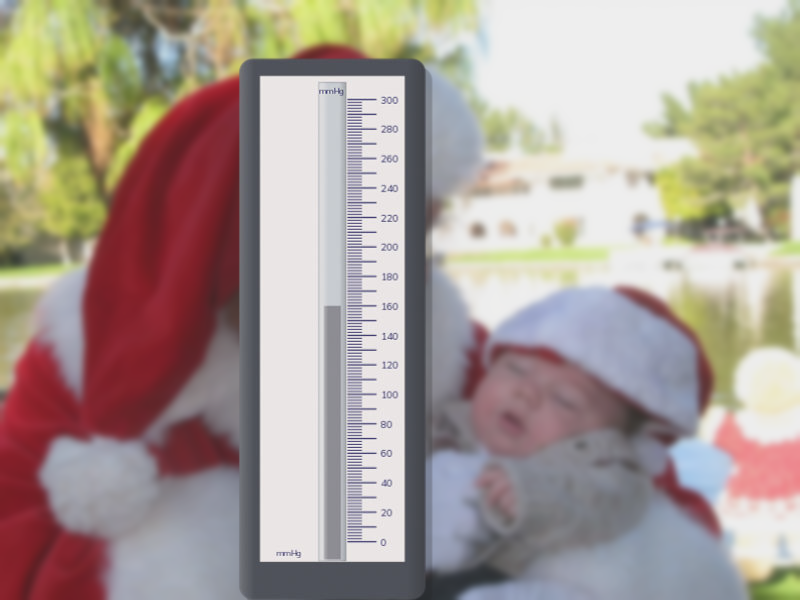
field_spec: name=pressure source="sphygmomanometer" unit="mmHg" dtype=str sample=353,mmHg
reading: 160,mmHg
